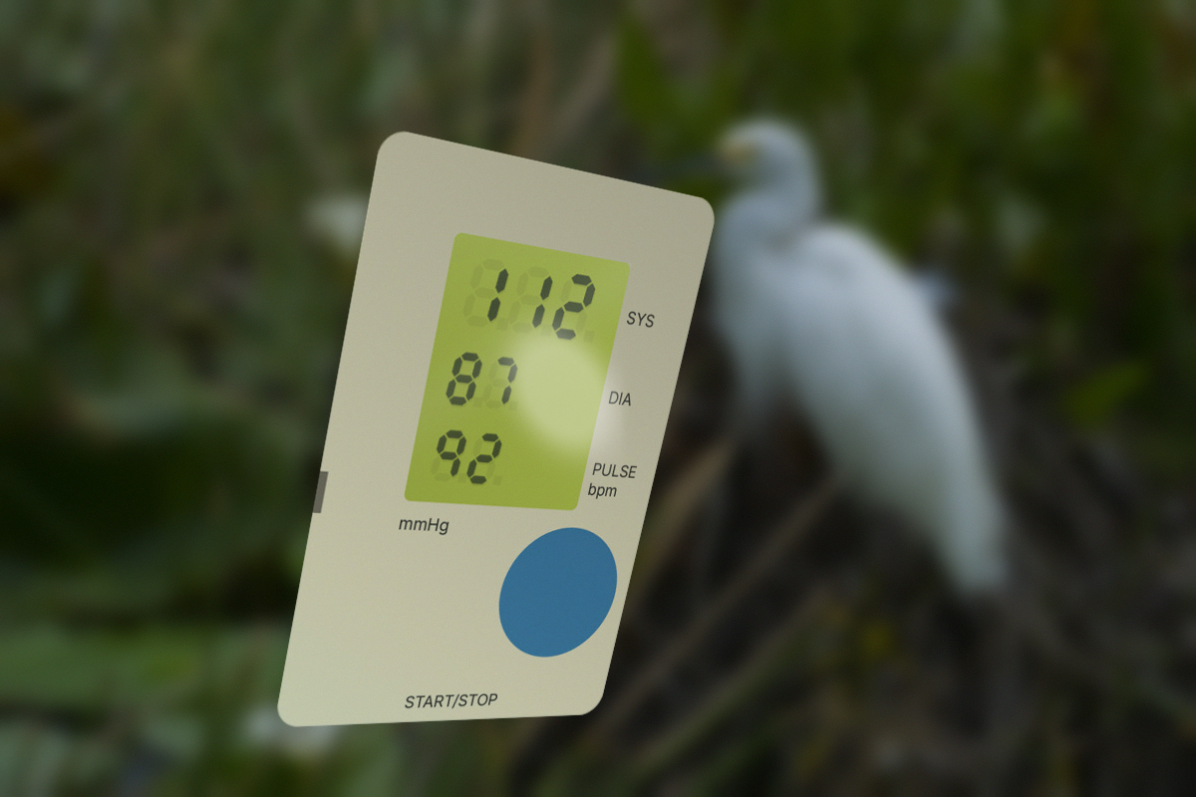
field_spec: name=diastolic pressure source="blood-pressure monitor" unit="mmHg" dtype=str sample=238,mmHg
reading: 87,mmHg
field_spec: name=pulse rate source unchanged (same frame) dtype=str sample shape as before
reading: 92,bpm
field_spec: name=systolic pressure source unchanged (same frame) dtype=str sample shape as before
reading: 112,mmHg
